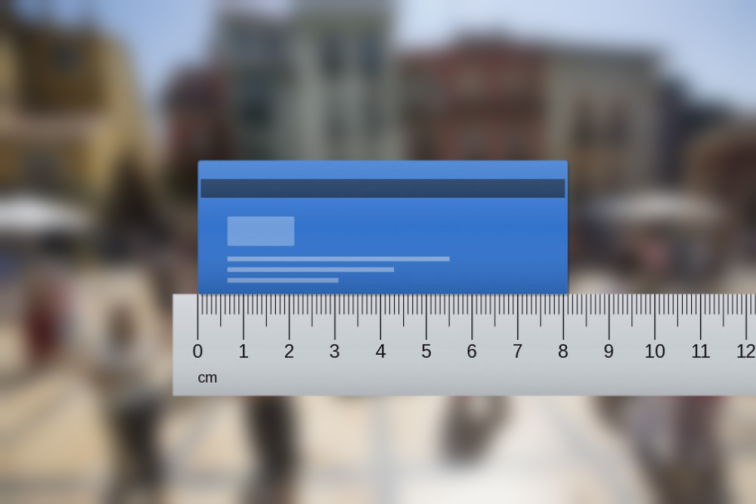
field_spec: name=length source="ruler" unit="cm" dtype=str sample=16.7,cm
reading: 8.1,cm
